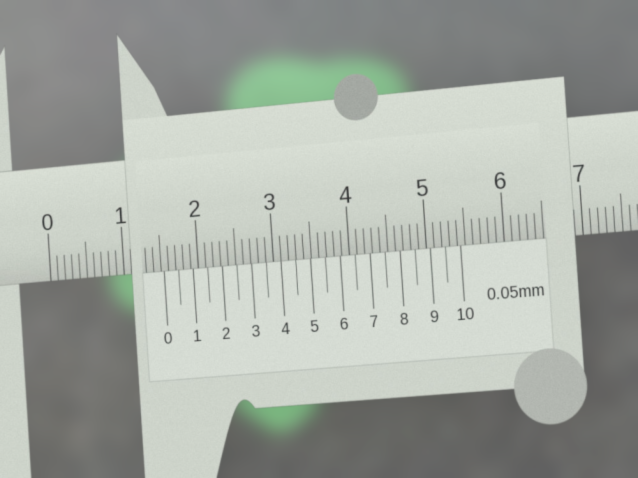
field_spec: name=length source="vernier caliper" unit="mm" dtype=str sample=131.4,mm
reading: 15.4,mm
